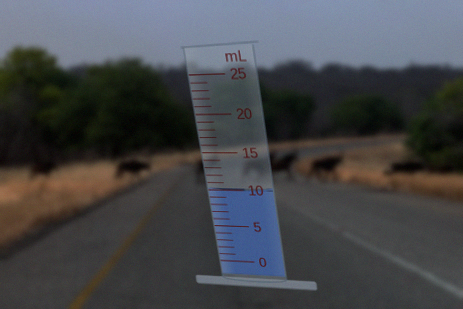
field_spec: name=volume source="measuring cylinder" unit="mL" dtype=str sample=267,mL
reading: 10,mL
